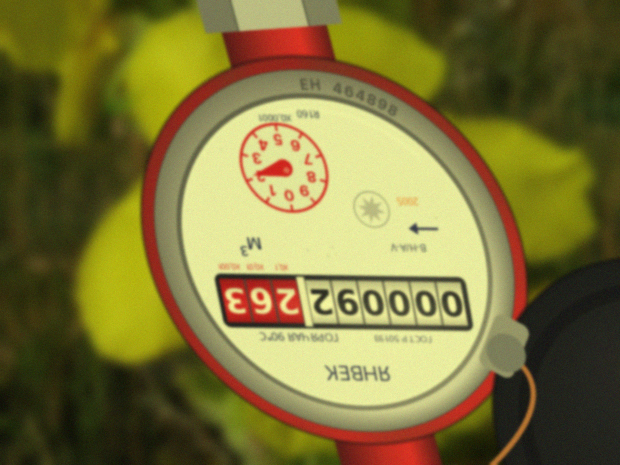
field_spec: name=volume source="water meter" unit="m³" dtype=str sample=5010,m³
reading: 92.2632,m³
